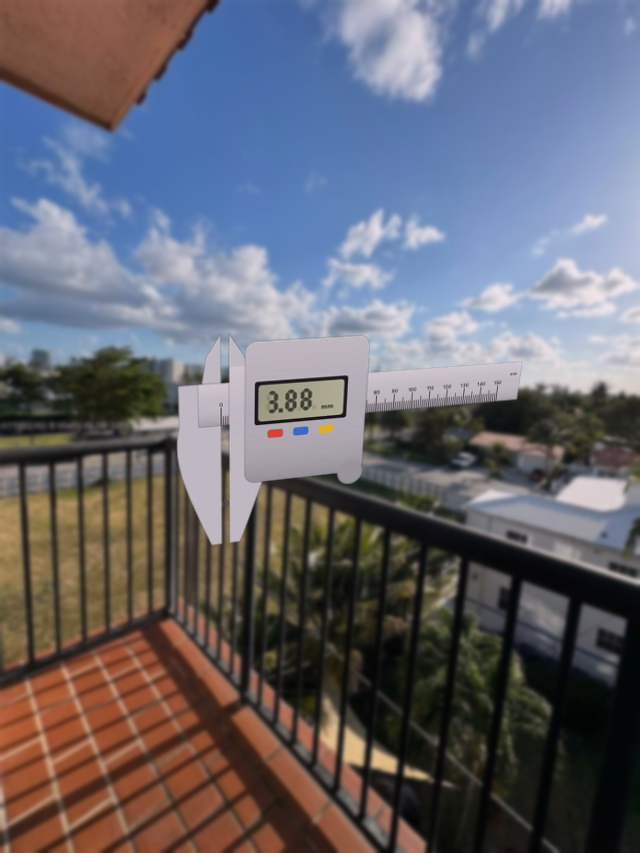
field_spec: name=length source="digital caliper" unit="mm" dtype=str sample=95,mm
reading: 3.88,mm
